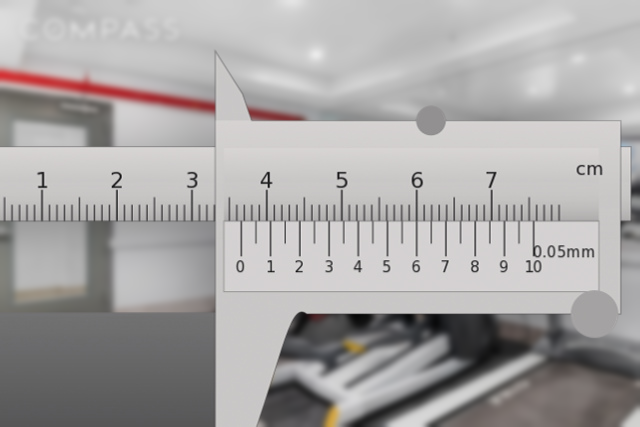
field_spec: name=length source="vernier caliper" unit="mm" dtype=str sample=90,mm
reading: 36.6,mm
